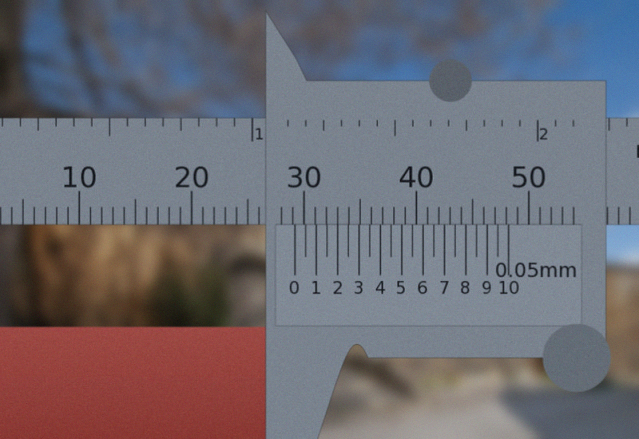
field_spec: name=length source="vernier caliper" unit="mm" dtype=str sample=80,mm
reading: 29.2,mm
